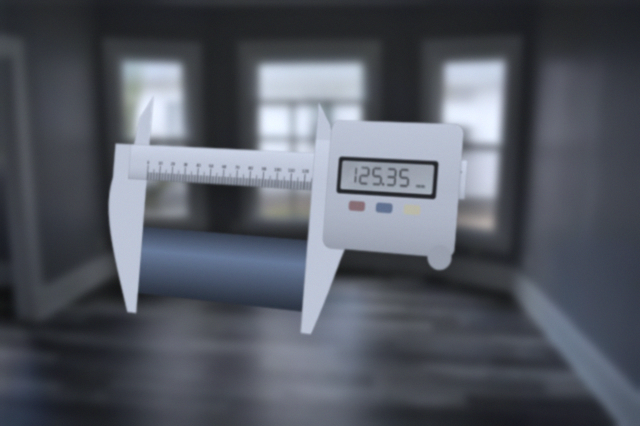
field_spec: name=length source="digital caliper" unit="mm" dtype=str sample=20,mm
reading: 125.35,mm
